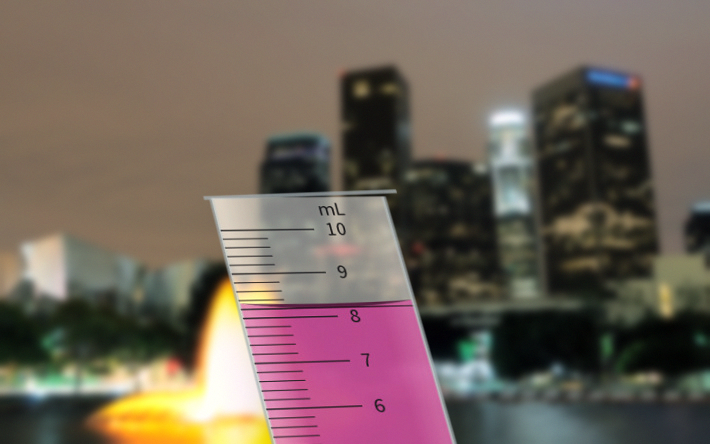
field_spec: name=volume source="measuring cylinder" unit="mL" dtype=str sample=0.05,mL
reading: 8.2,mL
